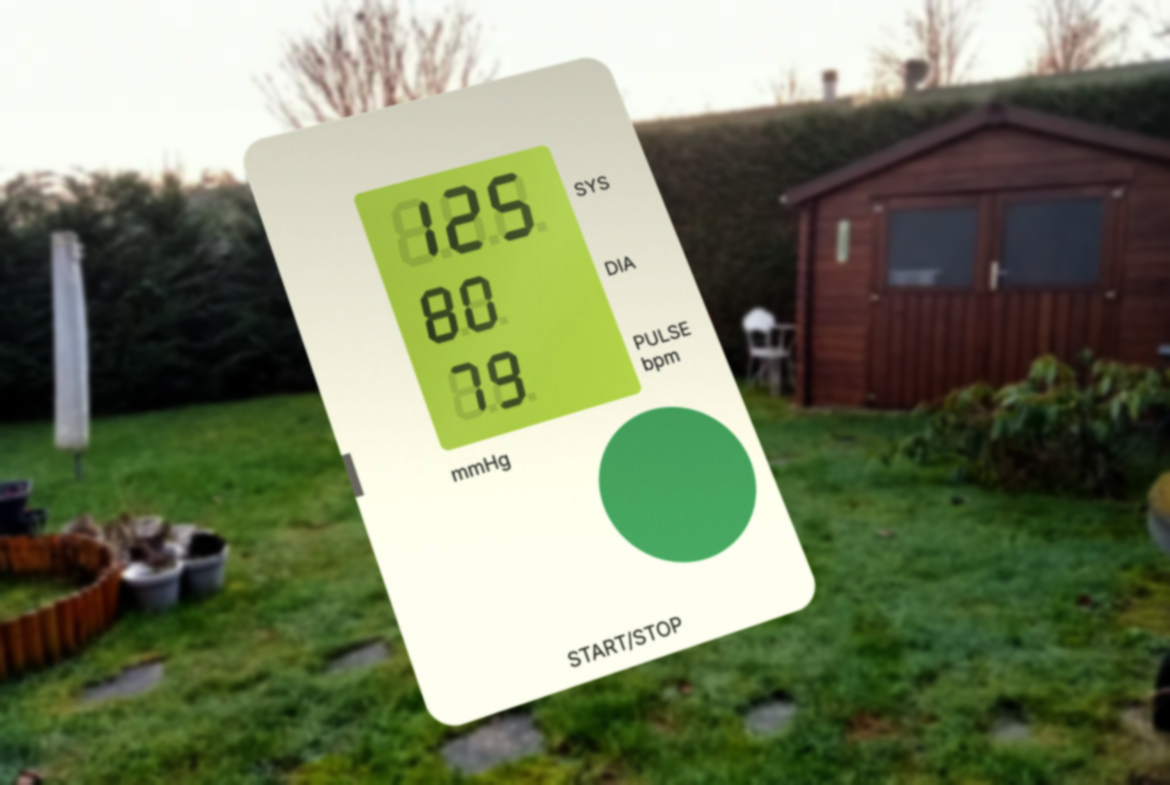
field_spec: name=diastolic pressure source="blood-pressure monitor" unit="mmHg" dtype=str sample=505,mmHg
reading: 80,mmHg
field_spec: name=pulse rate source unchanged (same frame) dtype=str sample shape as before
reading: 79,bpm
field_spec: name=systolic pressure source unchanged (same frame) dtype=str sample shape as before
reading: 125,mmHg
